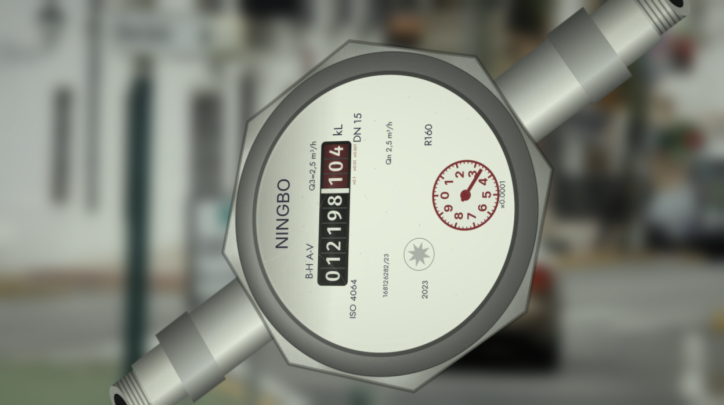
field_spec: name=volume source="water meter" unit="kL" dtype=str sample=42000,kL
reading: 12198.1043,kL
